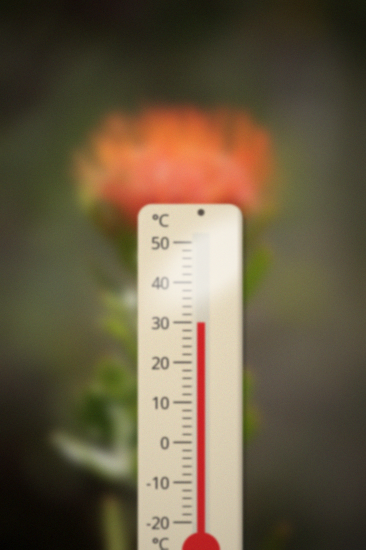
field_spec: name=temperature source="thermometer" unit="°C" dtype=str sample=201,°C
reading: 30,°C
